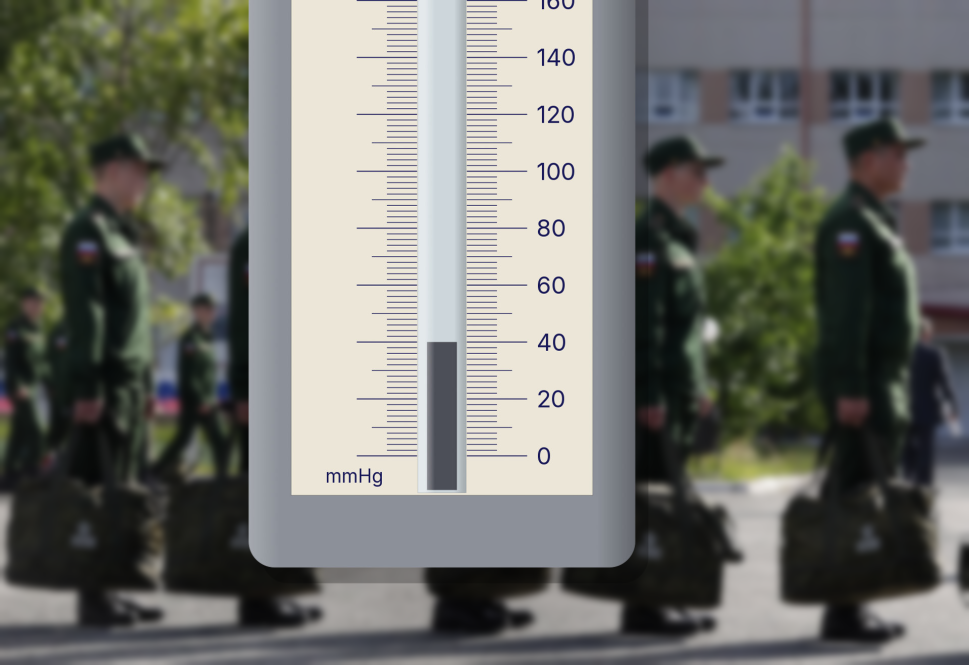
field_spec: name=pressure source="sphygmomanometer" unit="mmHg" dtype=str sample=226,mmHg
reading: 40,mmHg
